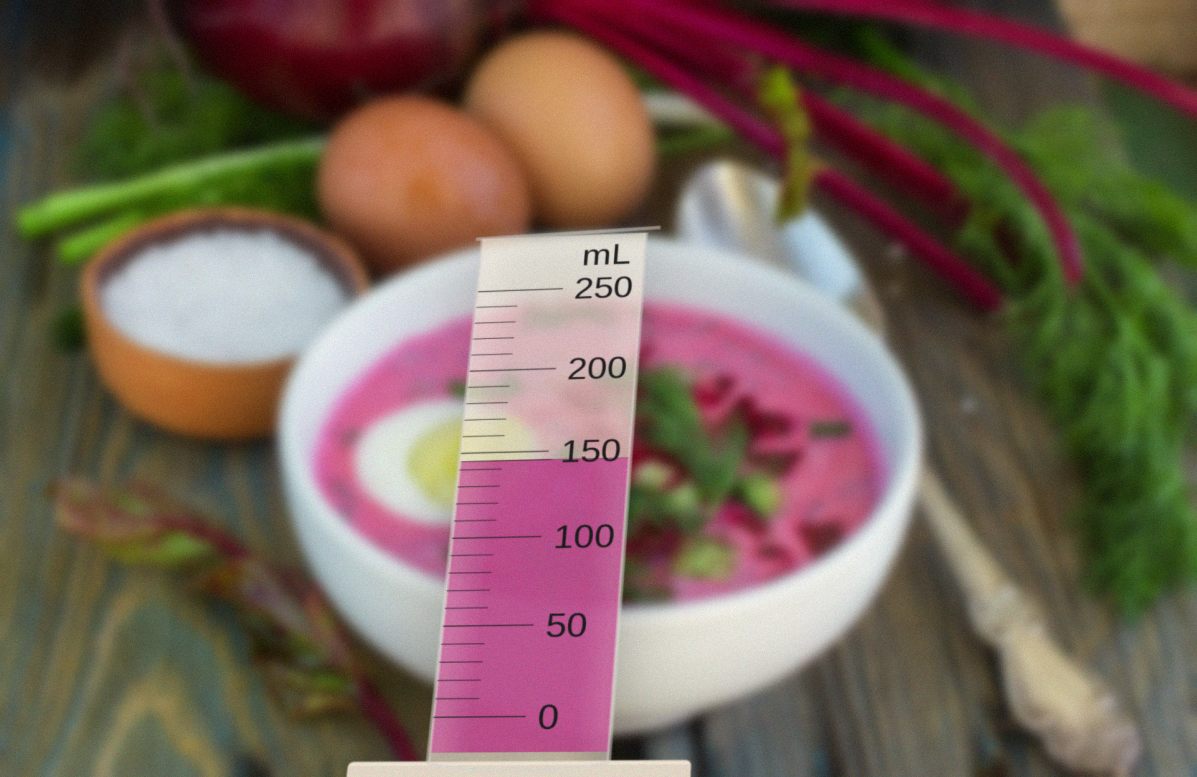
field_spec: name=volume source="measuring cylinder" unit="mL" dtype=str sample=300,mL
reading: 145,mL
